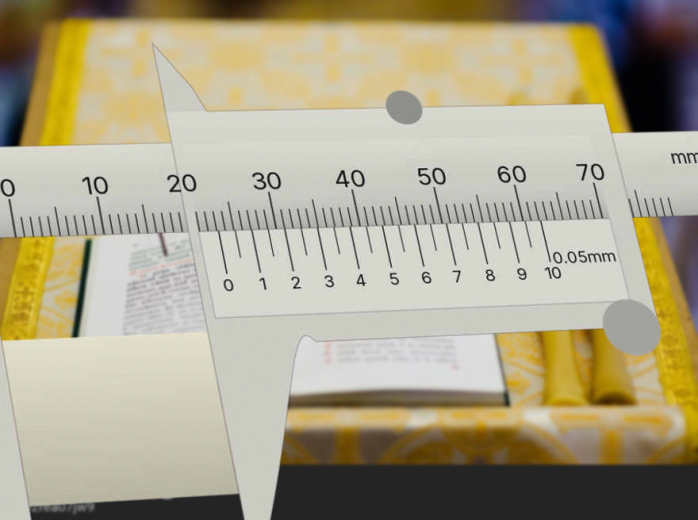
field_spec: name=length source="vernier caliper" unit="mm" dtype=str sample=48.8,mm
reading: 23.2,mm
